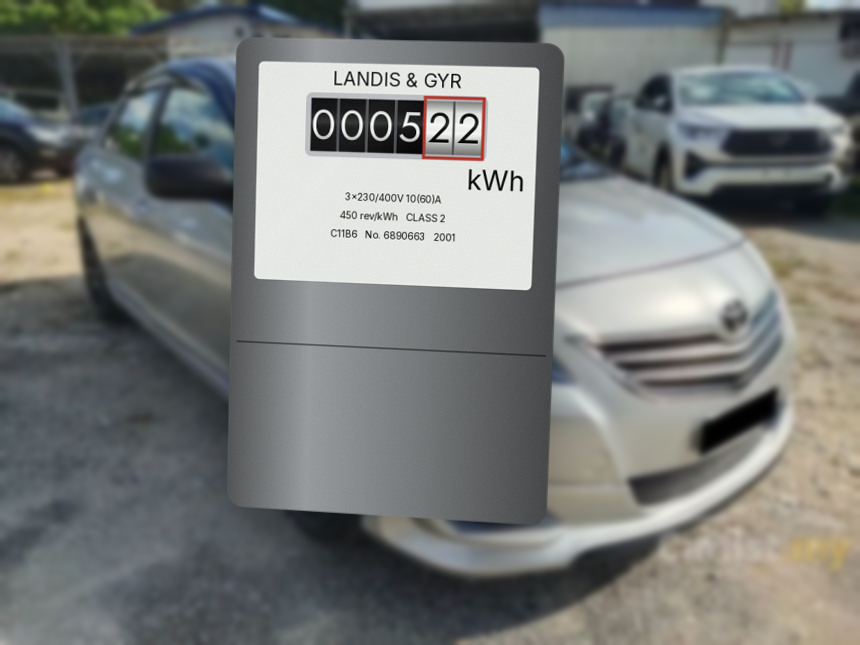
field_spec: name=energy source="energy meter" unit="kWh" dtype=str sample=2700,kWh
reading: 5.22,kWh
